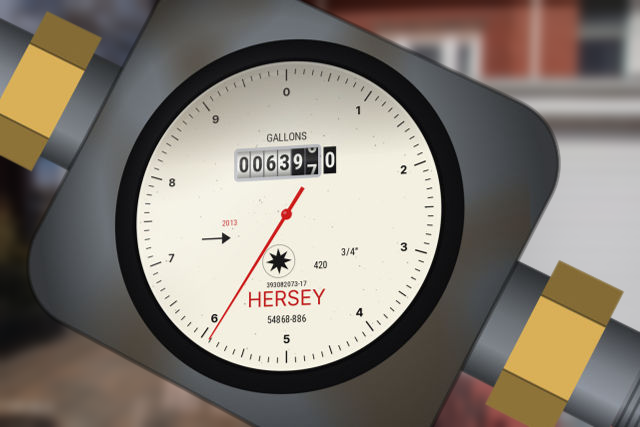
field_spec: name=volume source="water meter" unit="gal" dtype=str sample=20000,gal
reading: 63965.9,gal
